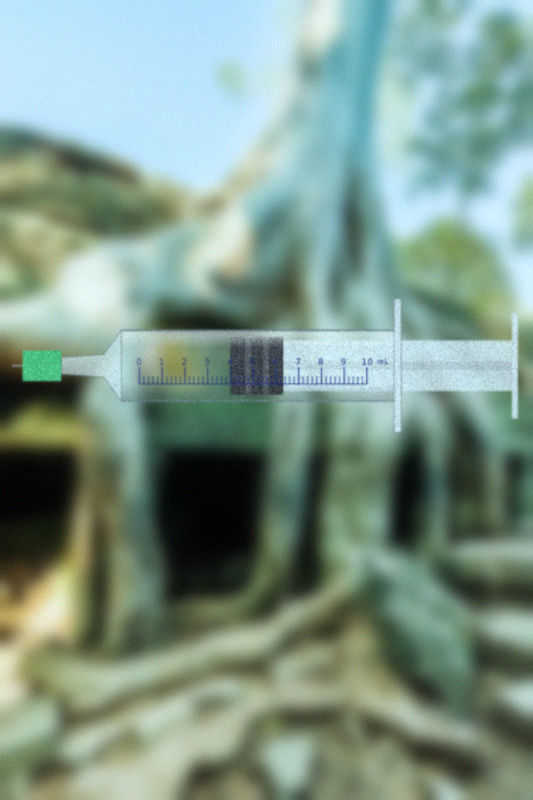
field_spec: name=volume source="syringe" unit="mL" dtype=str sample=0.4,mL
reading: 4,mL
